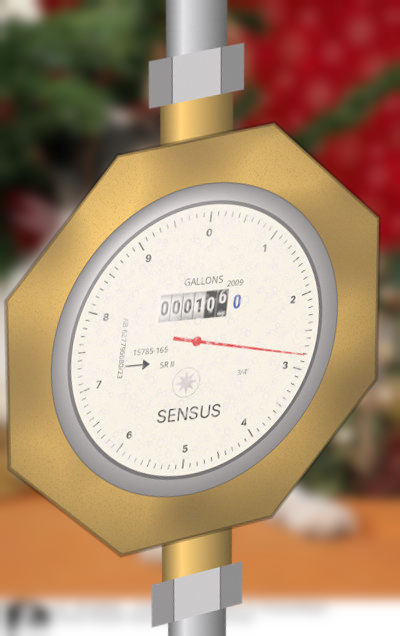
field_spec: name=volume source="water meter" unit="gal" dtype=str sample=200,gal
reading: 1062.8,gal
